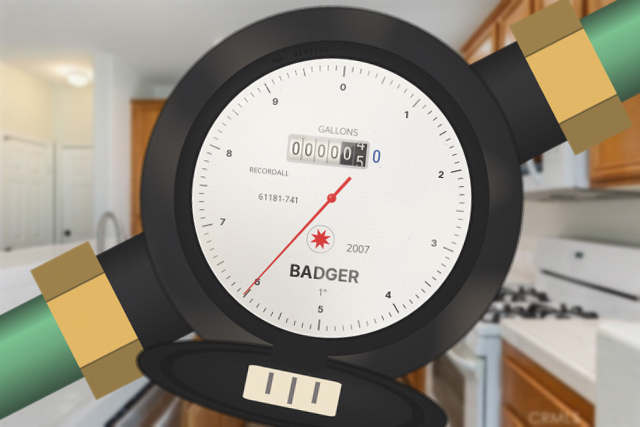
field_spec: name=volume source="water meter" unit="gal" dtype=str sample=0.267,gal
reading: 46.0,gal
